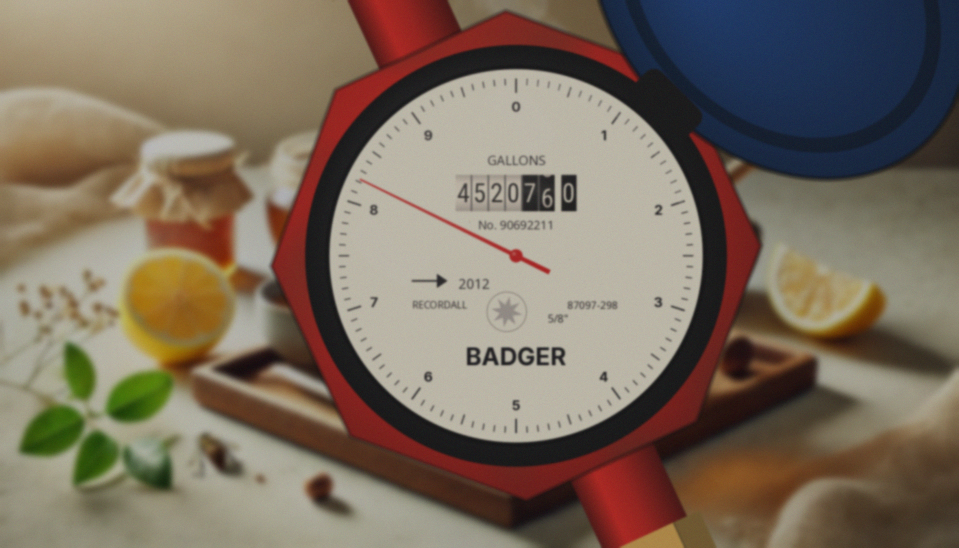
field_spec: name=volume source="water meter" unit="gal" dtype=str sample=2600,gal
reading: 4520758.2,gal
